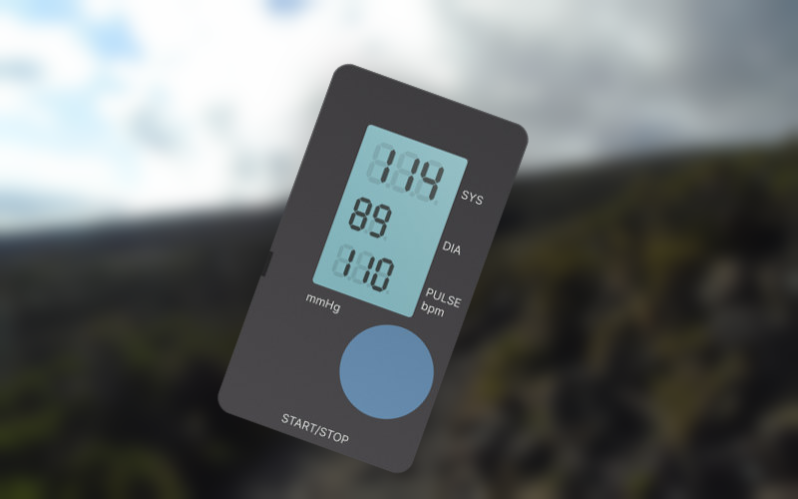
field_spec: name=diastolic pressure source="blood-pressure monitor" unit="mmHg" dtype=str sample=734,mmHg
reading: 89,mmHg
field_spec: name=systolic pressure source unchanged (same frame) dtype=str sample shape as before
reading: 114,mmHg
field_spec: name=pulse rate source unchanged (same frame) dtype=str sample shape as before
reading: 110,bpm
